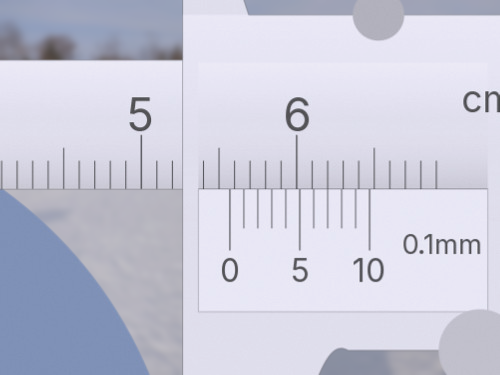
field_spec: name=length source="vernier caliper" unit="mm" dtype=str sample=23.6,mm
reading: 55.7,mm
